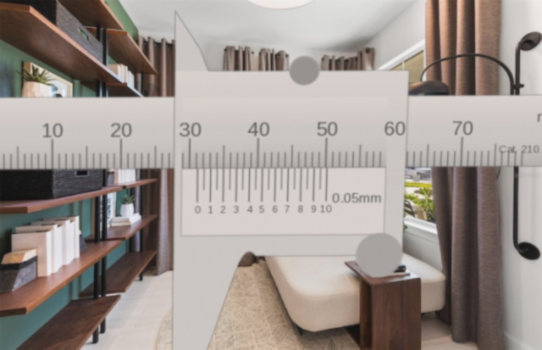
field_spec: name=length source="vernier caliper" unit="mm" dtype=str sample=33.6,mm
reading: 31.2,mm
